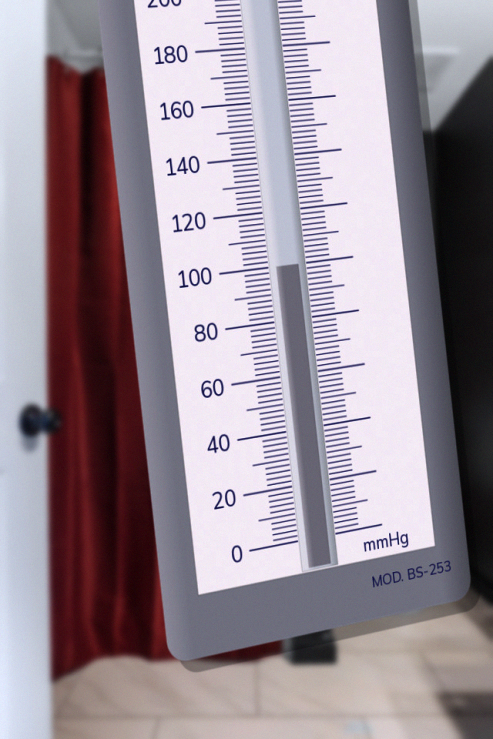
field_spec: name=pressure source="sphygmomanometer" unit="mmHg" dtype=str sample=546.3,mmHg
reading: 100,mmHg
